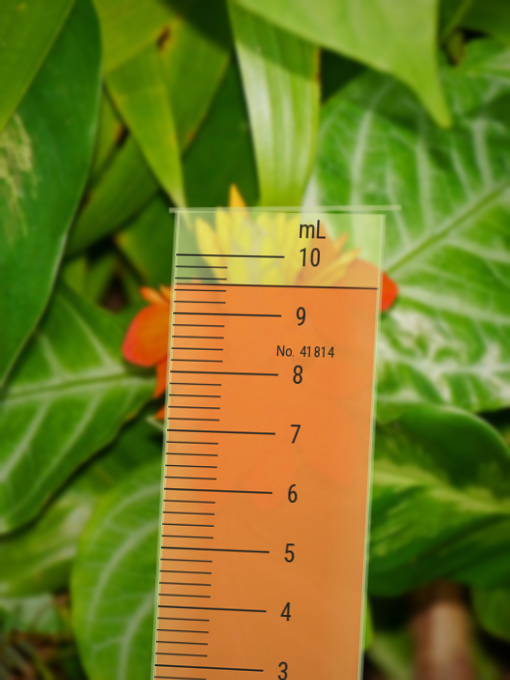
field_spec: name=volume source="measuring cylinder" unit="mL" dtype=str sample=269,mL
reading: 9.5,mL
